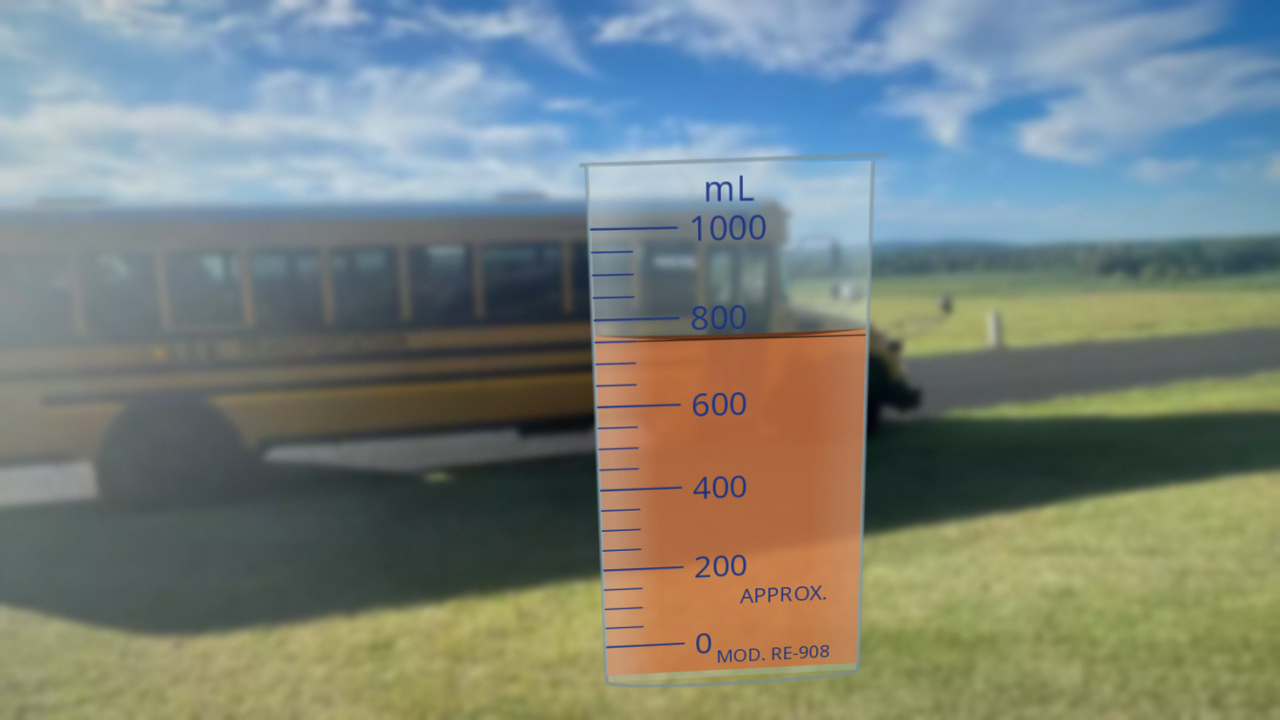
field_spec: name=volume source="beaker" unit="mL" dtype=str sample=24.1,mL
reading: 750,mL
